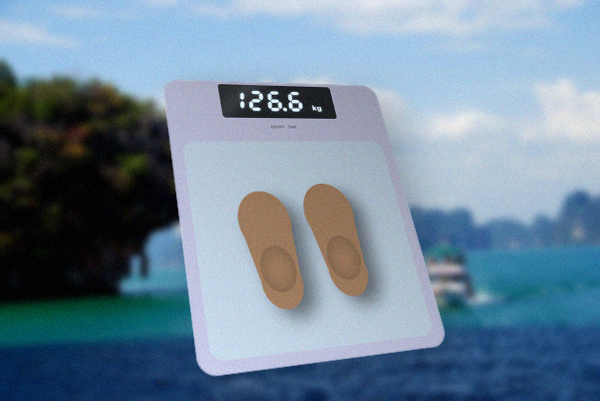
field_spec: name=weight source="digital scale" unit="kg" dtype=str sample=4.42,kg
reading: 126.6,kg
